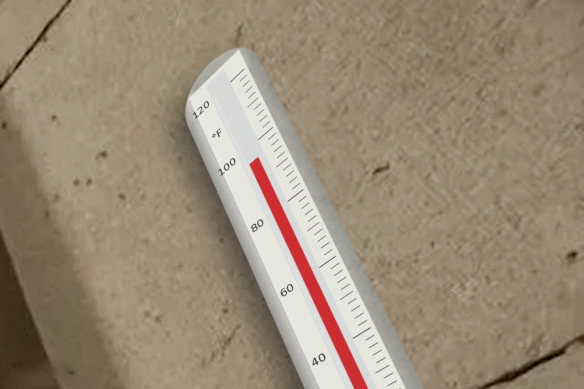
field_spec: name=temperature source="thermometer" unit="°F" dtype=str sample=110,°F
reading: 96,°F
